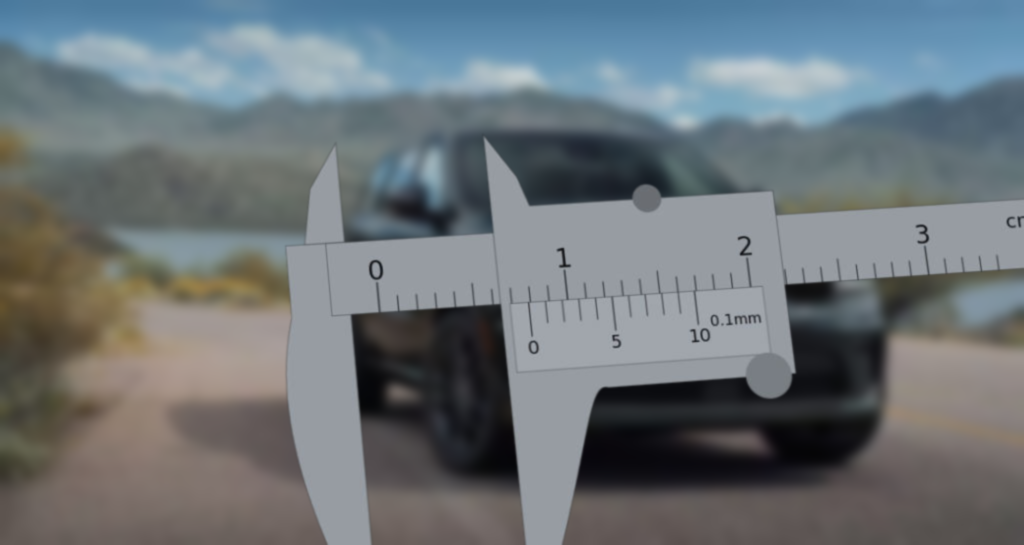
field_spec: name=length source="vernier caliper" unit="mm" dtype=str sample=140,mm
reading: 7.9,mm
